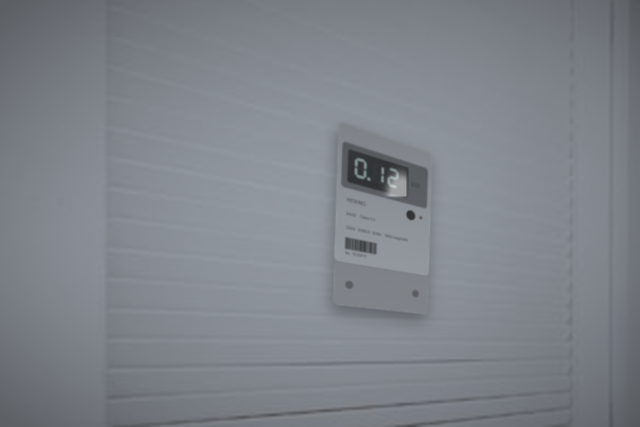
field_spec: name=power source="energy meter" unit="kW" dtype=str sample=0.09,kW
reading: 0.12,kW
